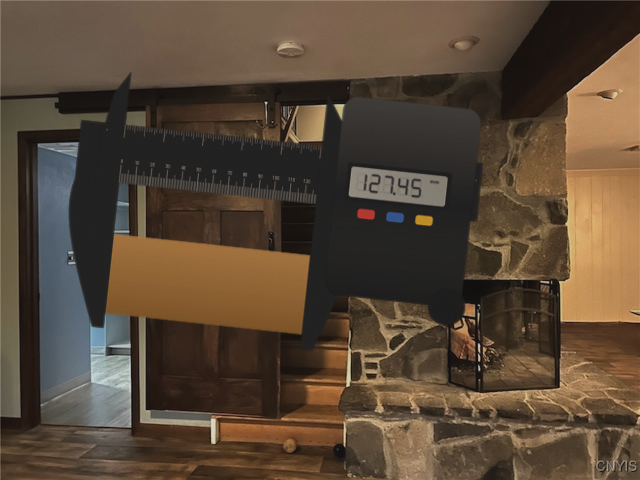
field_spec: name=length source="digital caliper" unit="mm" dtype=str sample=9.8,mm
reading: 127.45,mm
